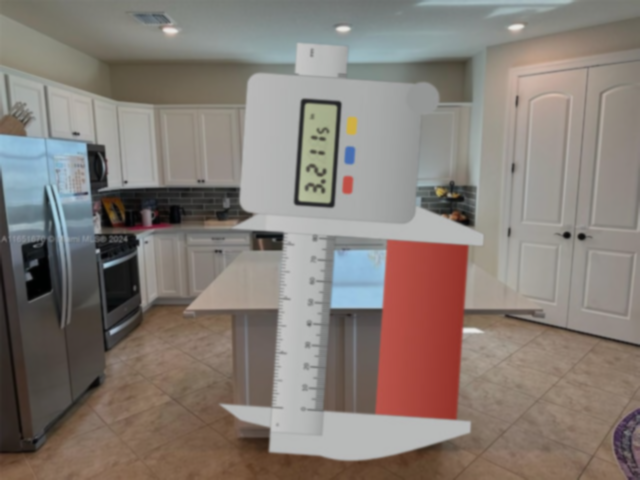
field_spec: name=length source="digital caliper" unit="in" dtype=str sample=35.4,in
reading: 3.2115,in
